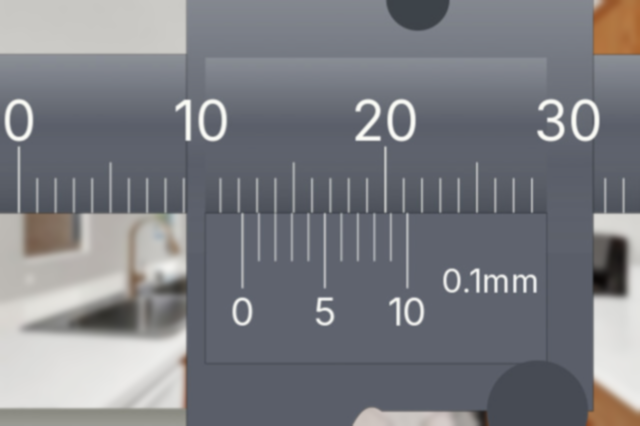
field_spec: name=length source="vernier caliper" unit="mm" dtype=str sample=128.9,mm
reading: 12.2,mm
